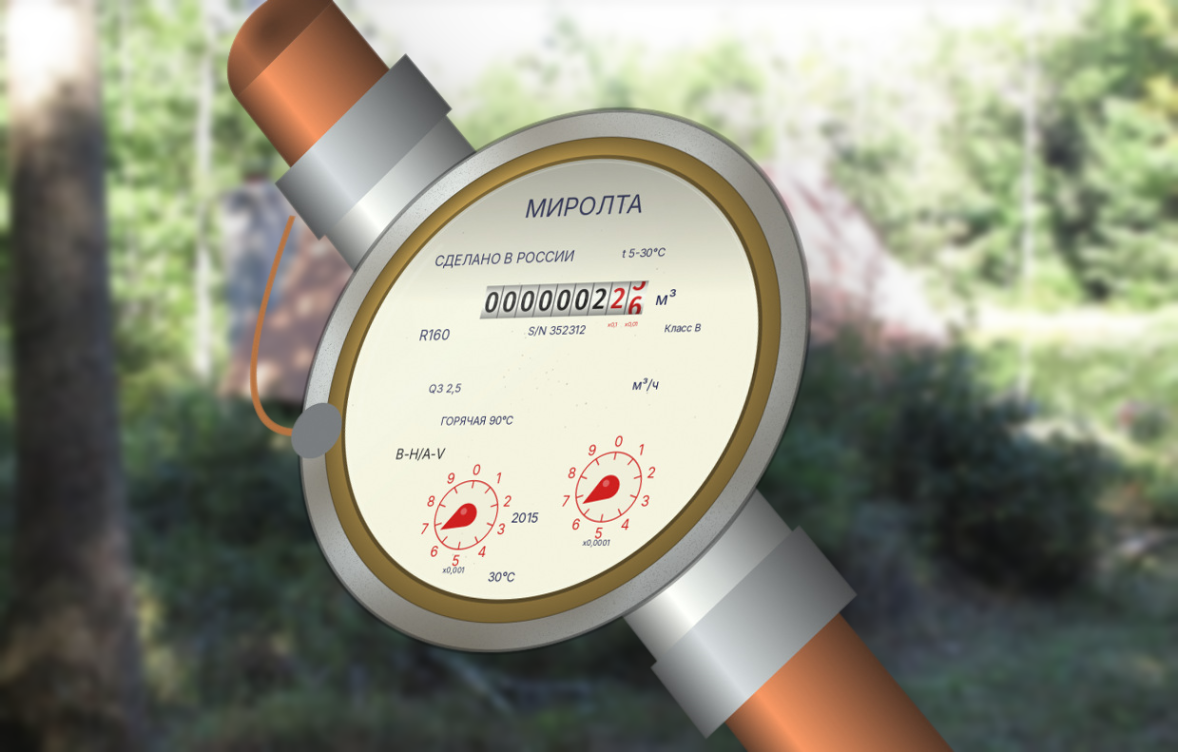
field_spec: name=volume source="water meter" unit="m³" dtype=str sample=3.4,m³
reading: 2.2566,m³
